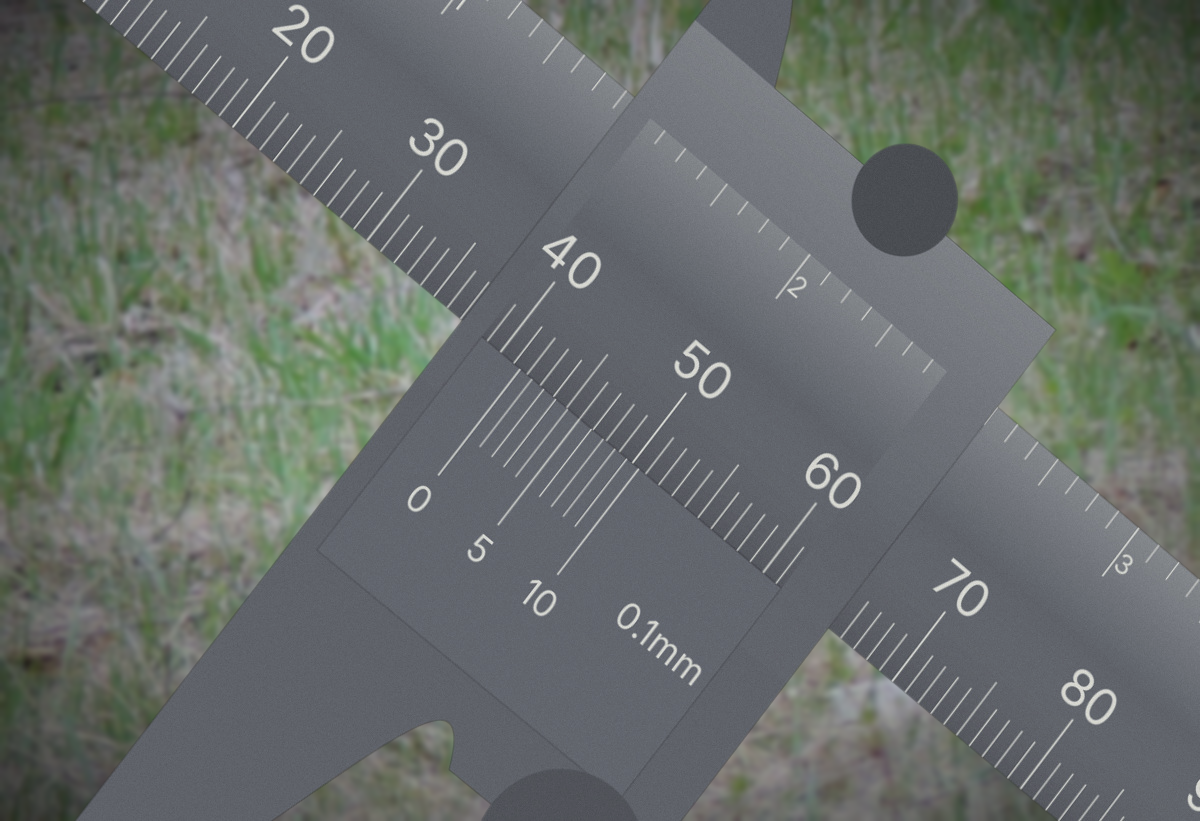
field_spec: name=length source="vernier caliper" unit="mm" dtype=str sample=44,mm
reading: 41.5,mm
